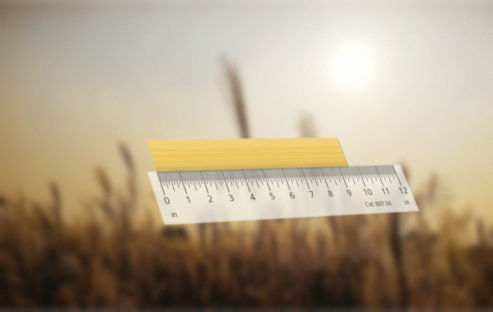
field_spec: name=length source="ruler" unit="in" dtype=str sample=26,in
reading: 9.5,in
